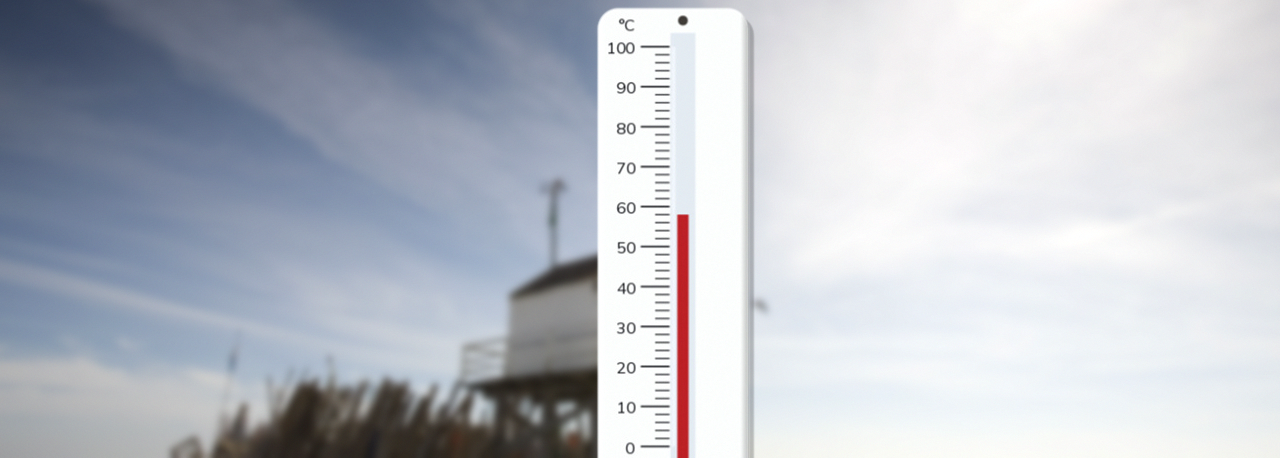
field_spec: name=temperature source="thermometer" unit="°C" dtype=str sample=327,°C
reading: 58,°C
